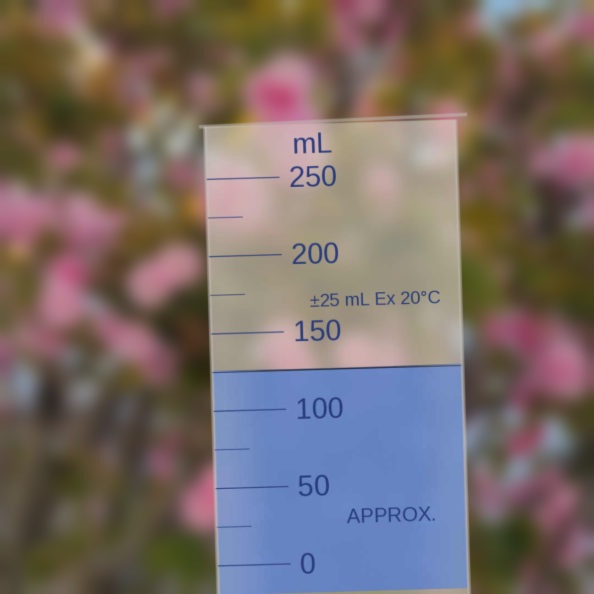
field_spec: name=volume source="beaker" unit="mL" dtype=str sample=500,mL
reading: 125,mL
